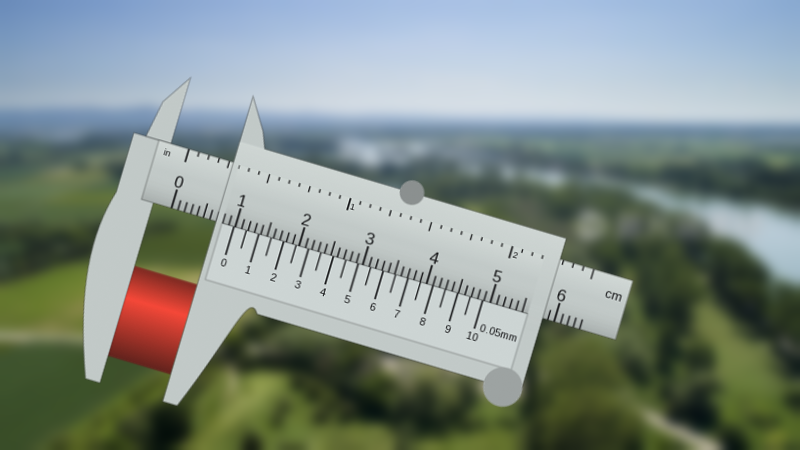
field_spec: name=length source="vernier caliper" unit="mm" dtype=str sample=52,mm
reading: 9.8,mm
